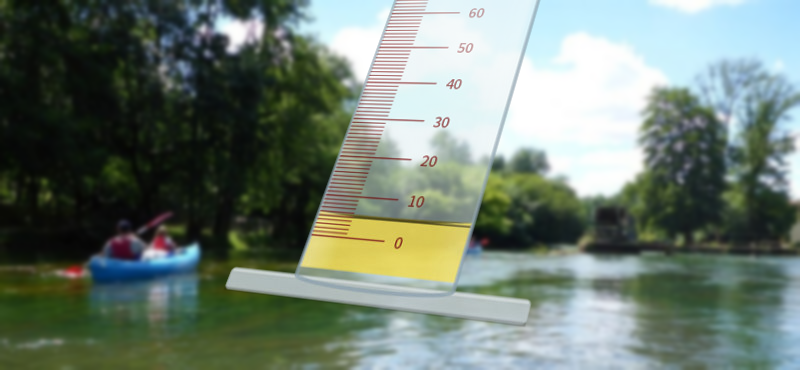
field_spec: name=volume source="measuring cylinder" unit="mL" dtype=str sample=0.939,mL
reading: 5,mL
